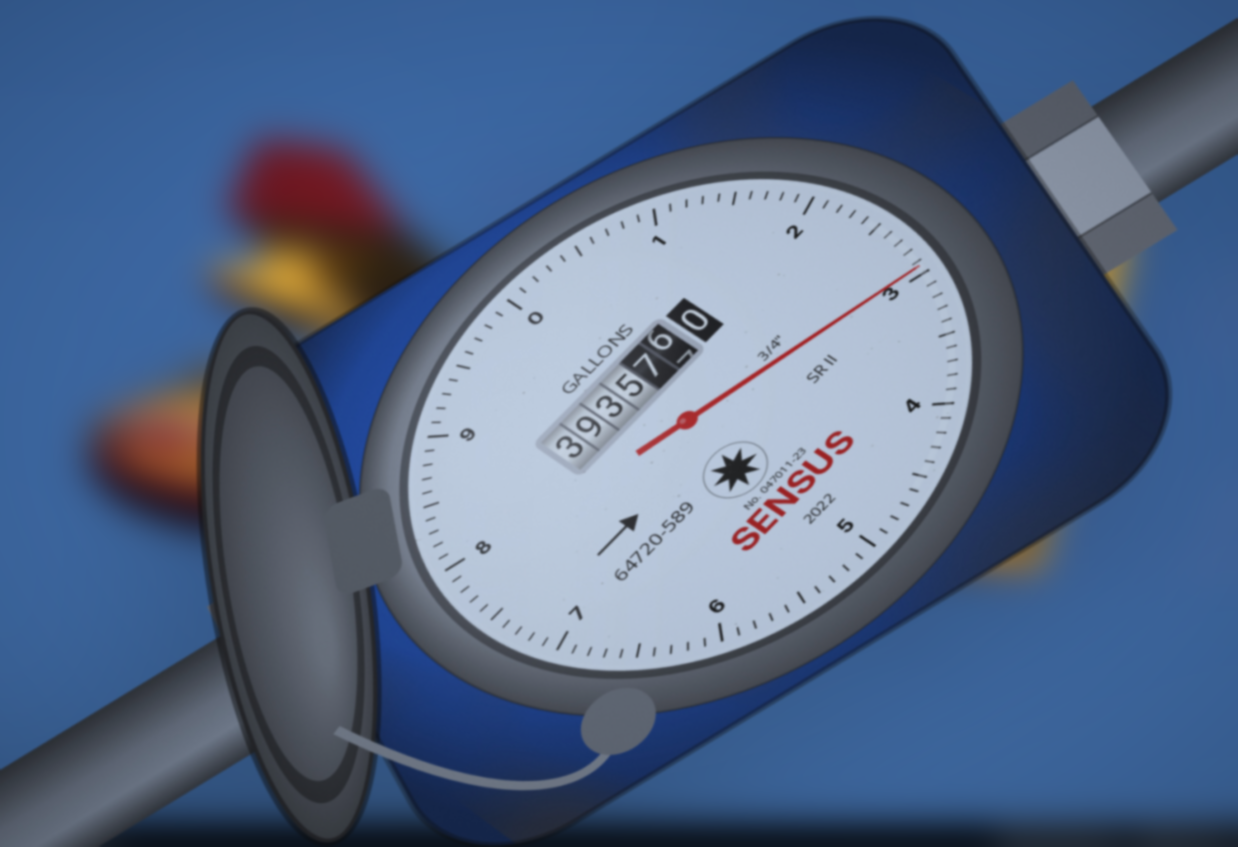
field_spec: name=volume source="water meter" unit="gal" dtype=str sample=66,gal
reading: 3935762.9,gal
